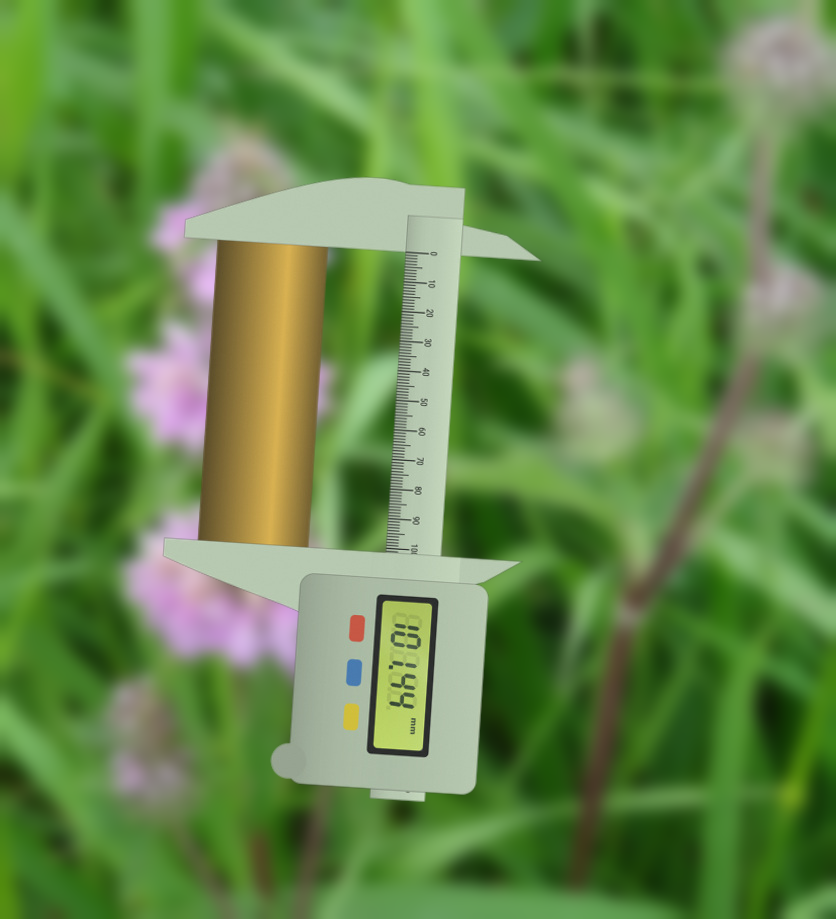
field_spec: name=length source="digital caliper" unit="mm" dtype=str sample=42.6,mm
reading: 101.44,mm
